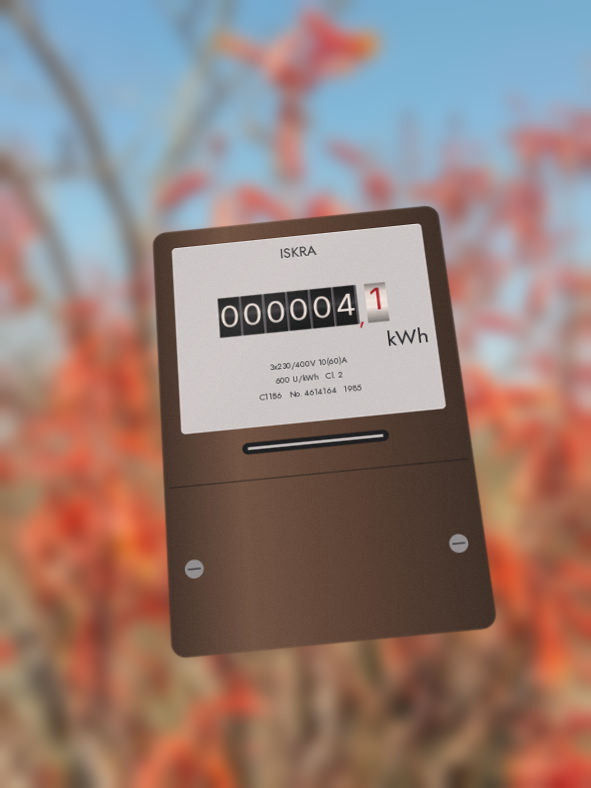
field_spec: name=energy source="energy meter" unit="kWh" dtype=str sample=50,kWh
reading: 4.1,kWh
